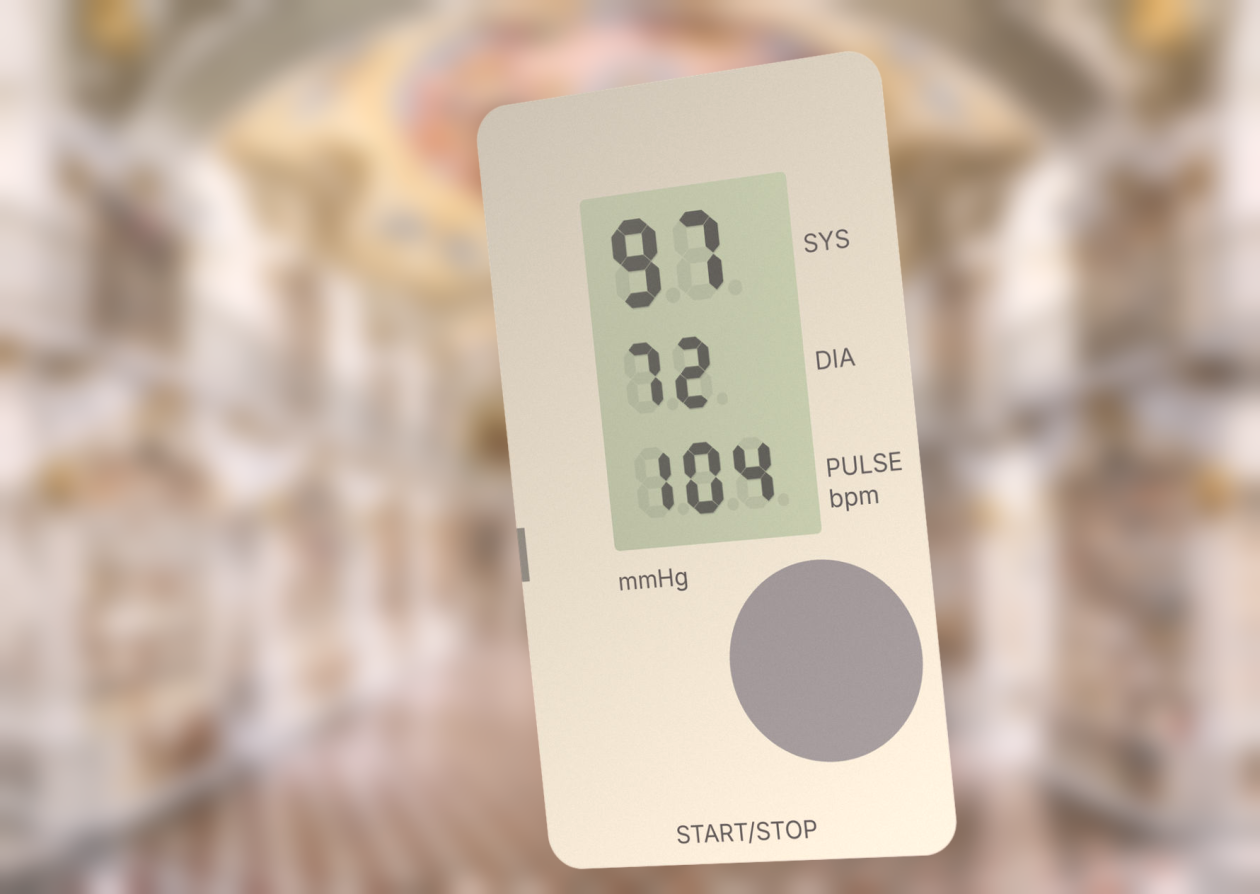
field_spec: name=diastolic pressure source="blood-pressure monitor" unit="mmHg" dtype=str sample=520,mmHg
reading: 72,mmHg
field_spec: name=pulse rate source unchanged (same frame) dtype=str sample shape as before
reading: 104,bpm
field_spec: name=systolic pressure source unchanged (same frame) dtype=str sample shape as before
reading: 97,mmHg
